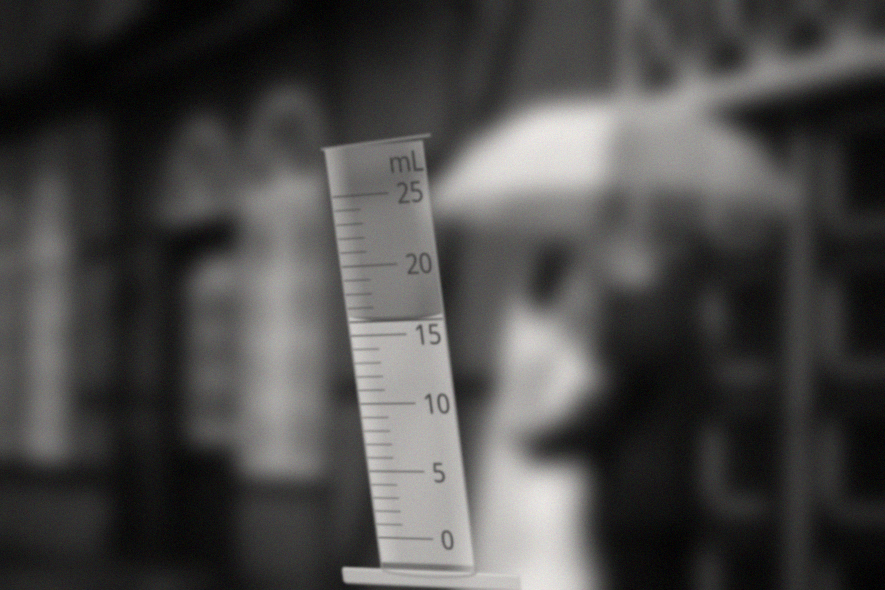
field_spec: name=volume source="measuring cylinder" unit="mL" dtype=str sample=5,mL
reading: 16,mL
